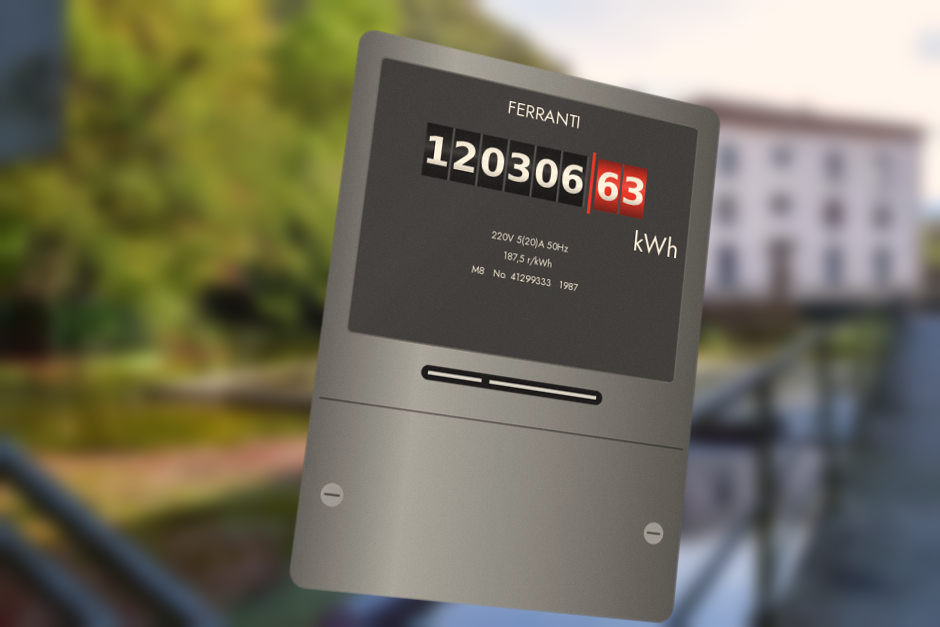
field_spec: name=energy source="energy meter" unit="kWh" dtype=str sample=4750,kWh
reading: 120306.63,kWh
